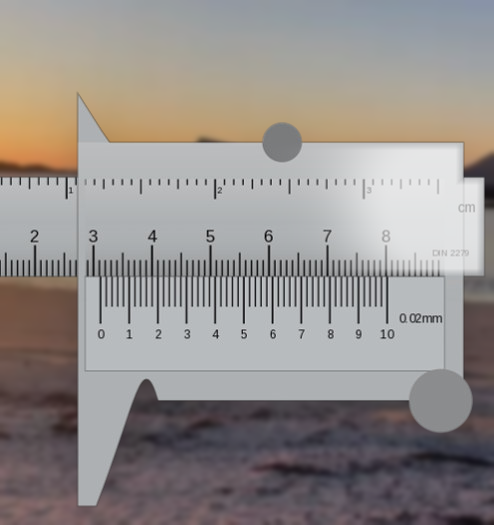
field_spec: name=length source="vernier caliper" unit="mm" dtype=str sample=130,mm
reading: 31.2,mm
